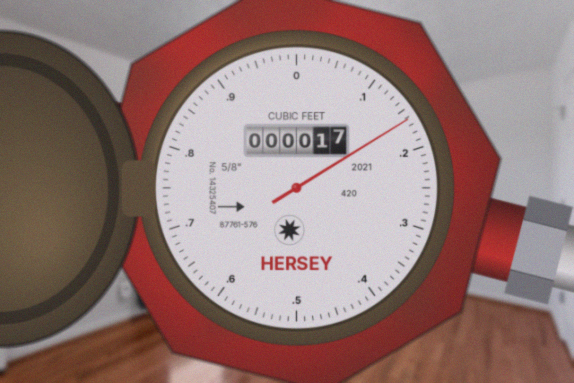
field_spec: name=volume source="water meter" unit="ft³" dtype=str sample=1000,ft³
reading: 17.16,ft³
